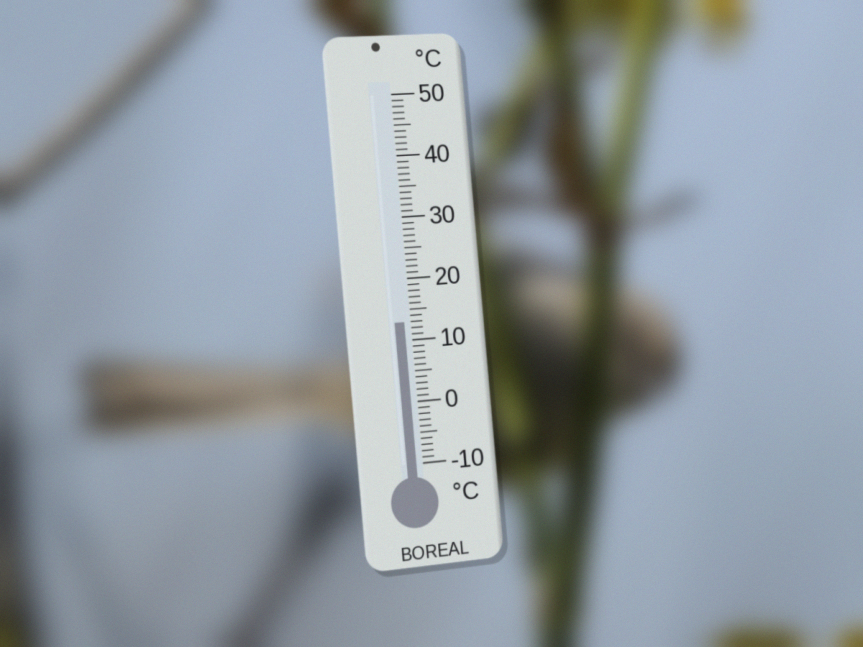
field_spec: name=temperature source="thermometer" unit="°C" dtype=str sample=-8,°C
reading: 13,°C
